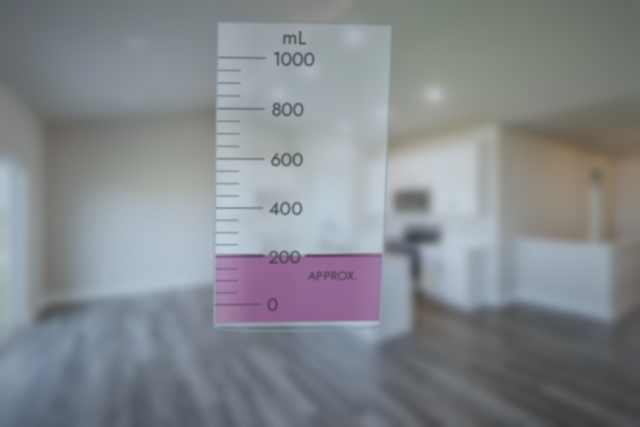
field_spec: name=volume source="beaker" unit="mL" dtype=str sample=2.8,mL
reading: 200,mL
